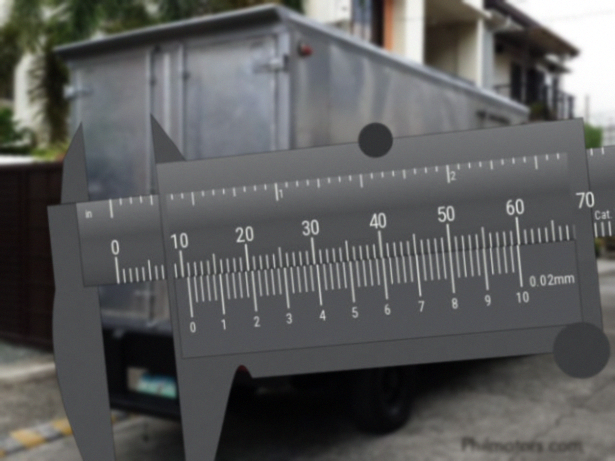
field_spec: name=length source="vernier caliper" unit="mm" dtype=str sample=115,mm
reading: 10.8,mm
